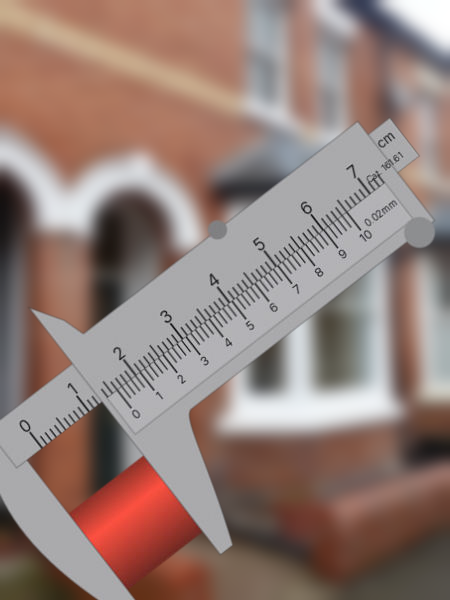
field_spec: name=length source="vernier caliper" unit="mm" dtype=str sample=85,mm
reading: 16.0,mm
